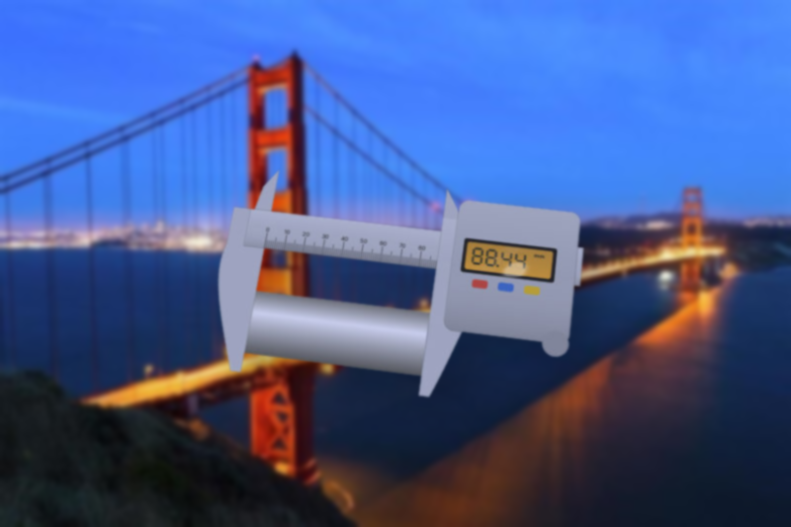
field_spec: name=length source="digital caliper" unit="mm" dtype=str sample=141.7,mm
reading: 88.44,mm
